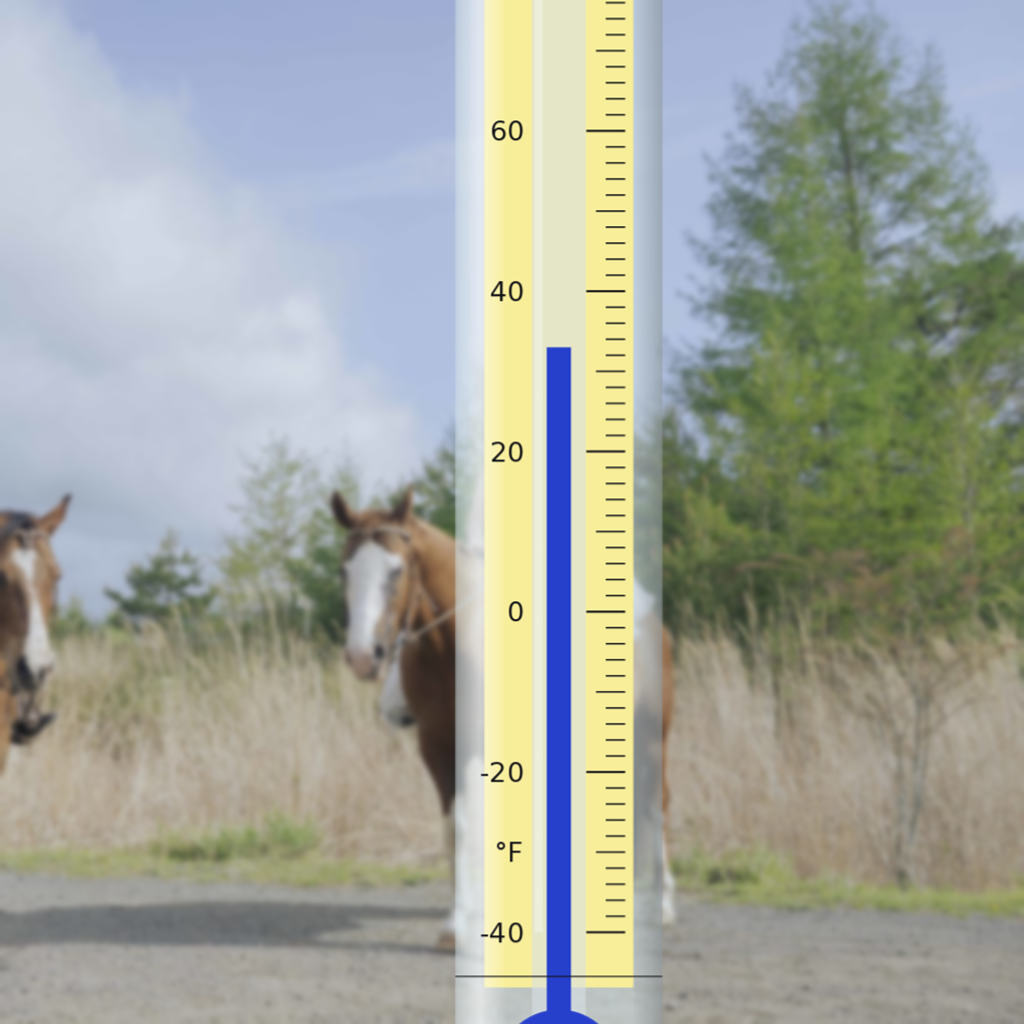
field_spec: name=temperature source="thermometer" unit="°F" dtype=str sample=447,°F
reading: 33,°F
